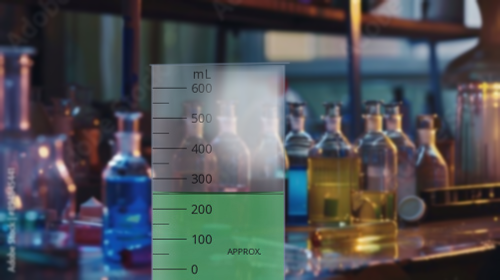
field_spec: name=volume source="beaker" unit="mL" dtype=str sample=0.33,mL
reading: 250,mL
